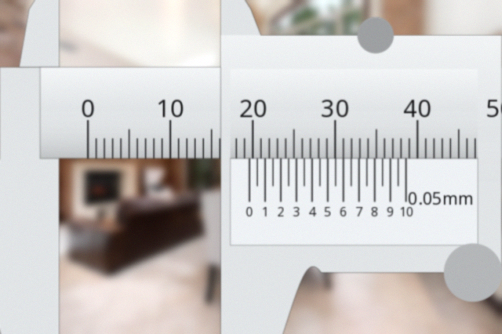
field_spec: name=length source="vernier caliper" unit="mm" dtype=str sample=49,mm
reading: 19.6,mm
